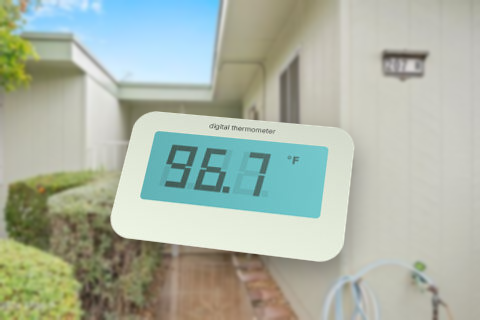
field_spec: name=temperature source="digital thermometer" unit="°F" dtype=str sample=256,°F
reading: 96.7,°F
